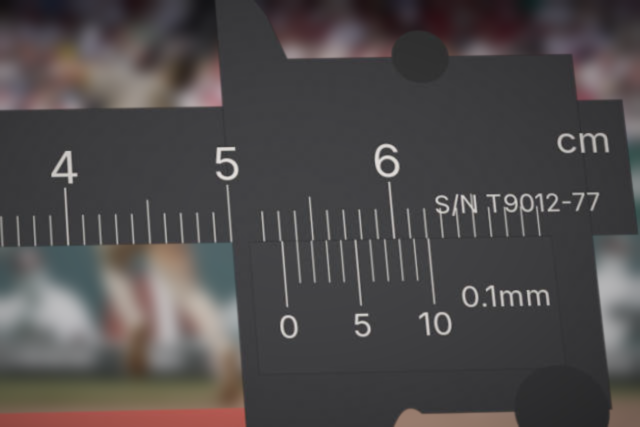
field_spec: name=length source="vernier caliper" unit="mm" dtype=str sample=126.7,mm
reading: 53.1,mm
